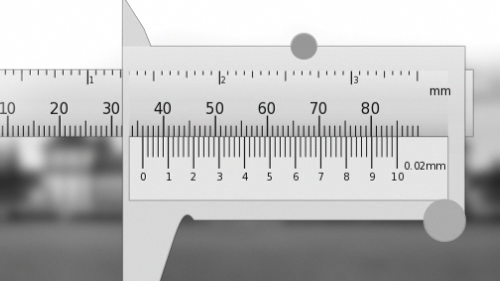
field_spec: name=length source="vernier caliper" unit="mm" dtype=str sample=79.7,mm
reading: 36.0,mm
